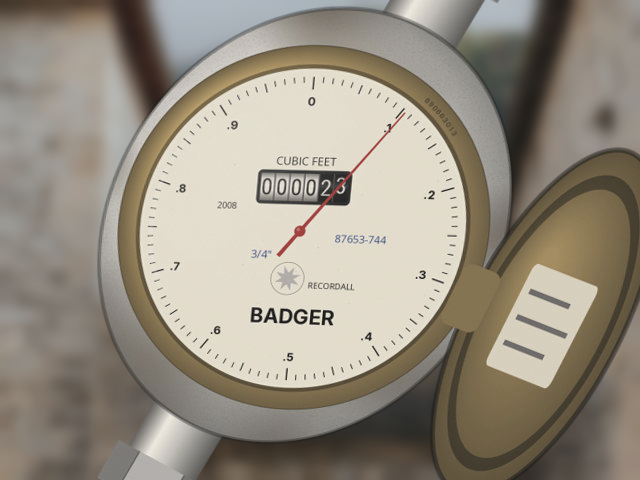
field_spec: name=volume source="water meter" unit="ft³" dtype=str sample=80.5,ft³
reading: 23.10,ft³
